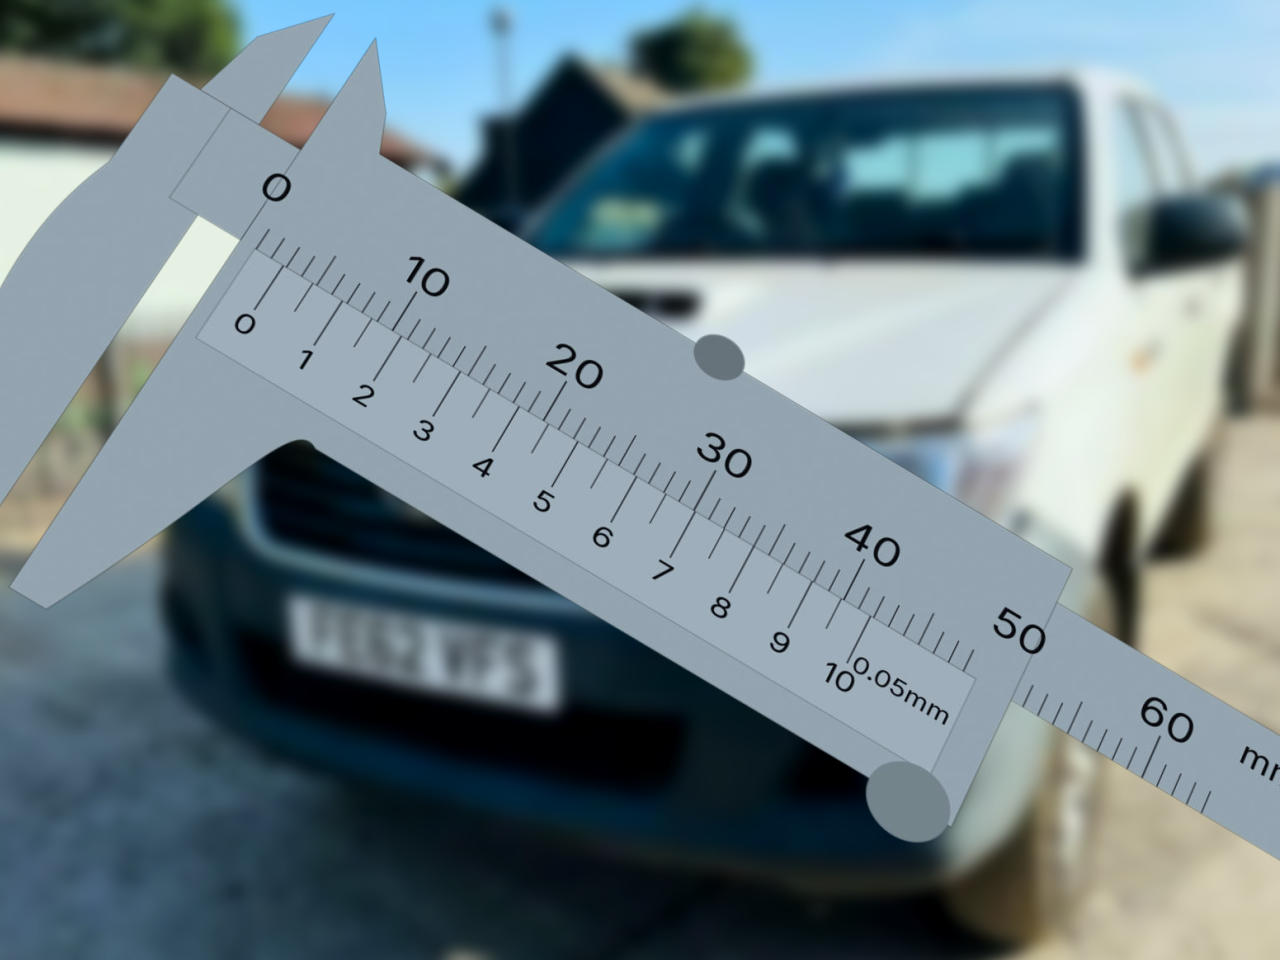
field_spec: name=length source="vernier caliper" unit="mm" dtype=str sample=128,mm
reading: 2.8,mm
